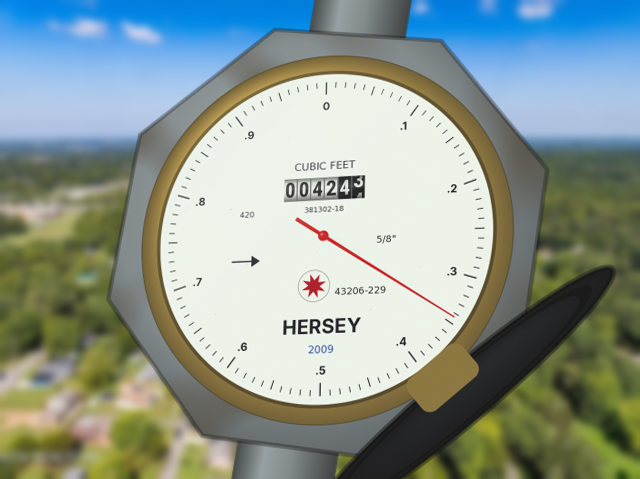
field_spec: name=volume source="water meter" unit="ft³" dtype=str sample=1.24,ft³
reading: 4243.34,ft³
